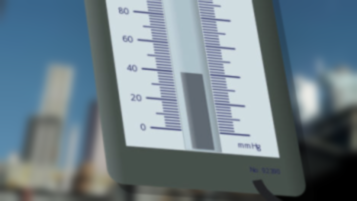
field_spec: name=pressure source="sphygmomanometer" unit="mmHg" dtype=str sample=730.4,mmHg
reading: 40,mmHg
